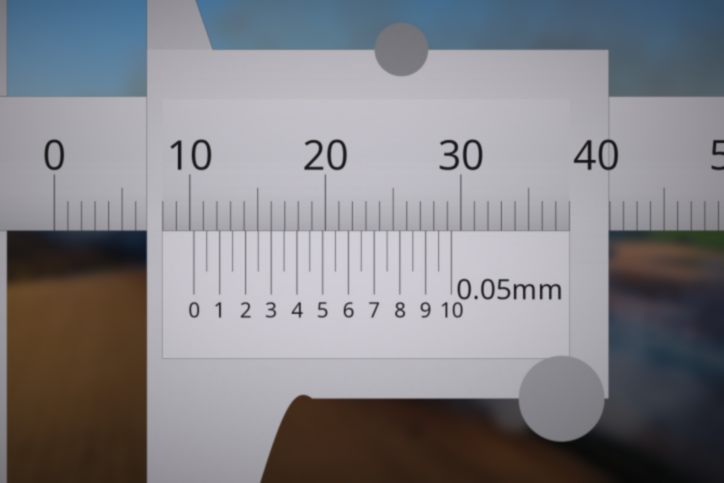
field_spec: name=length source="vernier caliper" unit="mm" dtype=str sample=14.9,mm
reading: 10.3,mm
